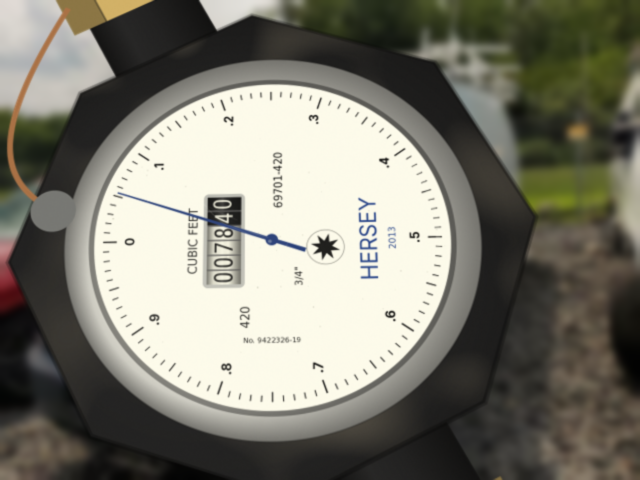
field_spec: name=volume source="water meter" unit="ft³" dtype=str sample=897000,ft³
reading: 7840.05,ft³
